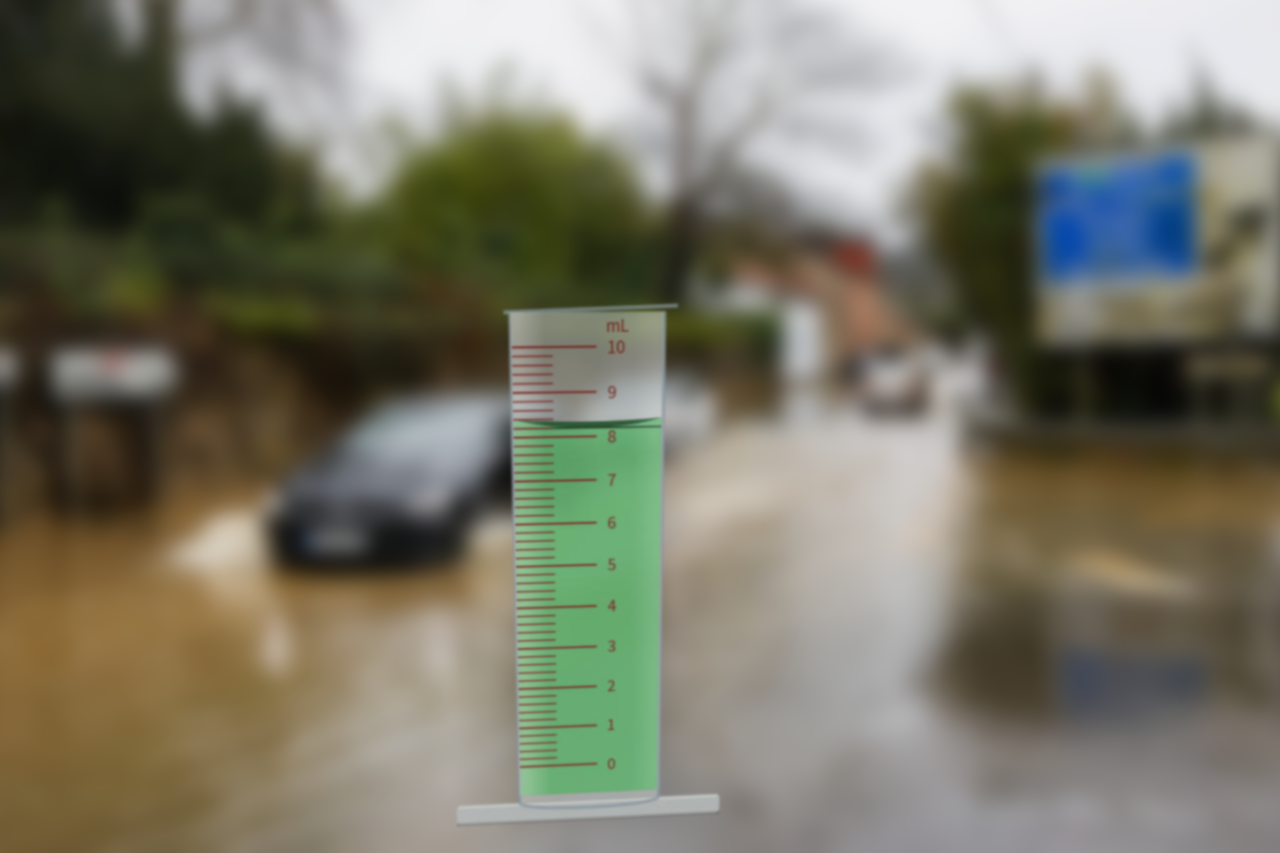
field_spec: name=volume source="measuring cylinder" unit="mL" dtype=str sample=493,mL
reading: 8.2,mL
